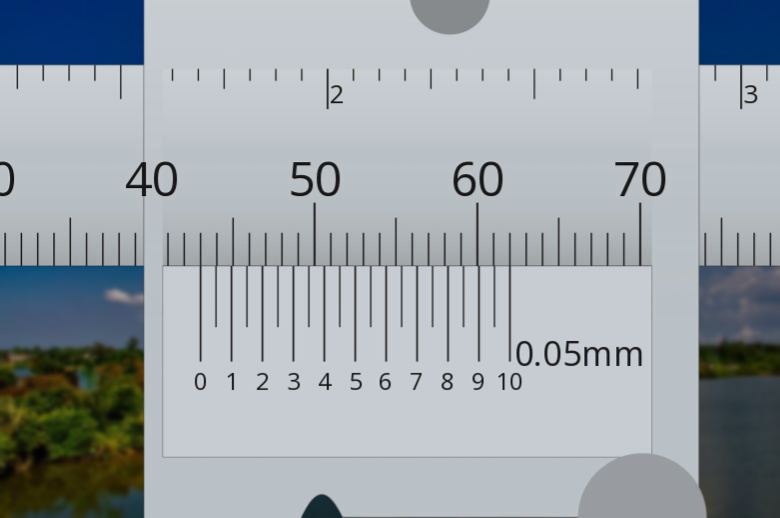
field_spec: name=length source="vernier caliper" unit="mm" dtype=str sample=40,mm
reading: 43.0,mm
